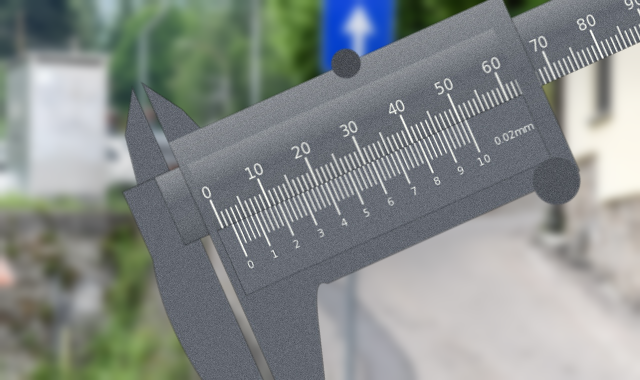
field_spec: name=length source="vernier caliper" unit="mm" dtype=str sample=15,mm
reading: 2.0,mm
